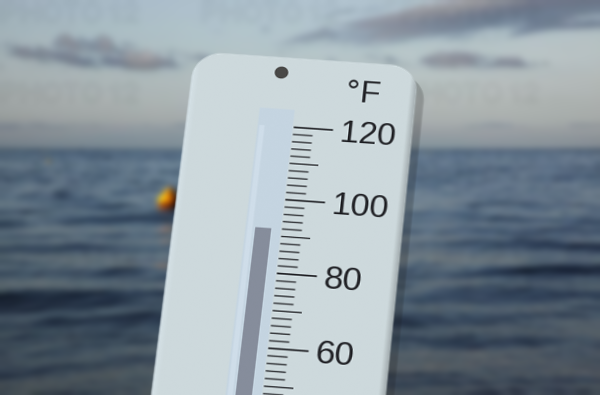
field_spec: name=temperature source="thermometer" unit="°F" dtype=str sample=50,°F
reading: 92,°F
